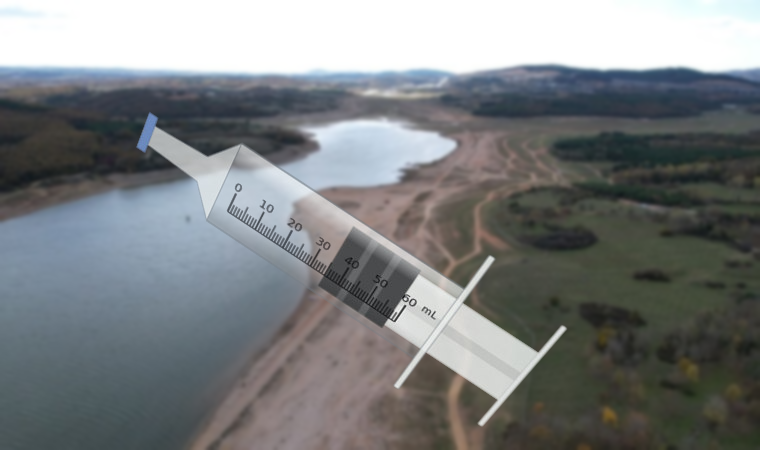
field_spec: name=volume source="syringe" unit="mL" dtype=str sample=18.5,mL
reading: 35,mL
